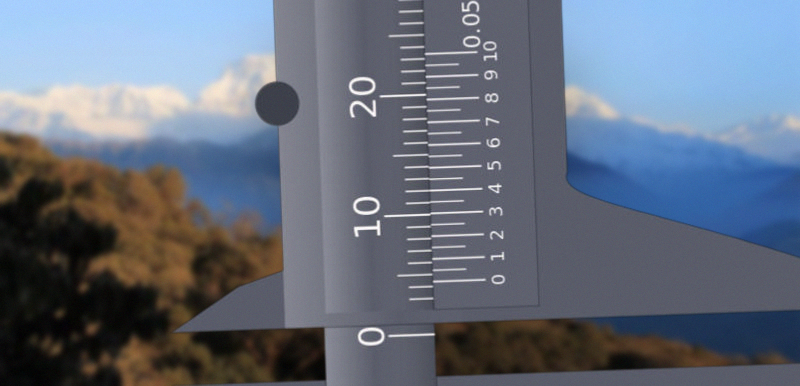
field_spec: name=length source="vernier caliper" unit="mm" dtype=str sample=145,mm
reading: 4.4,mm
